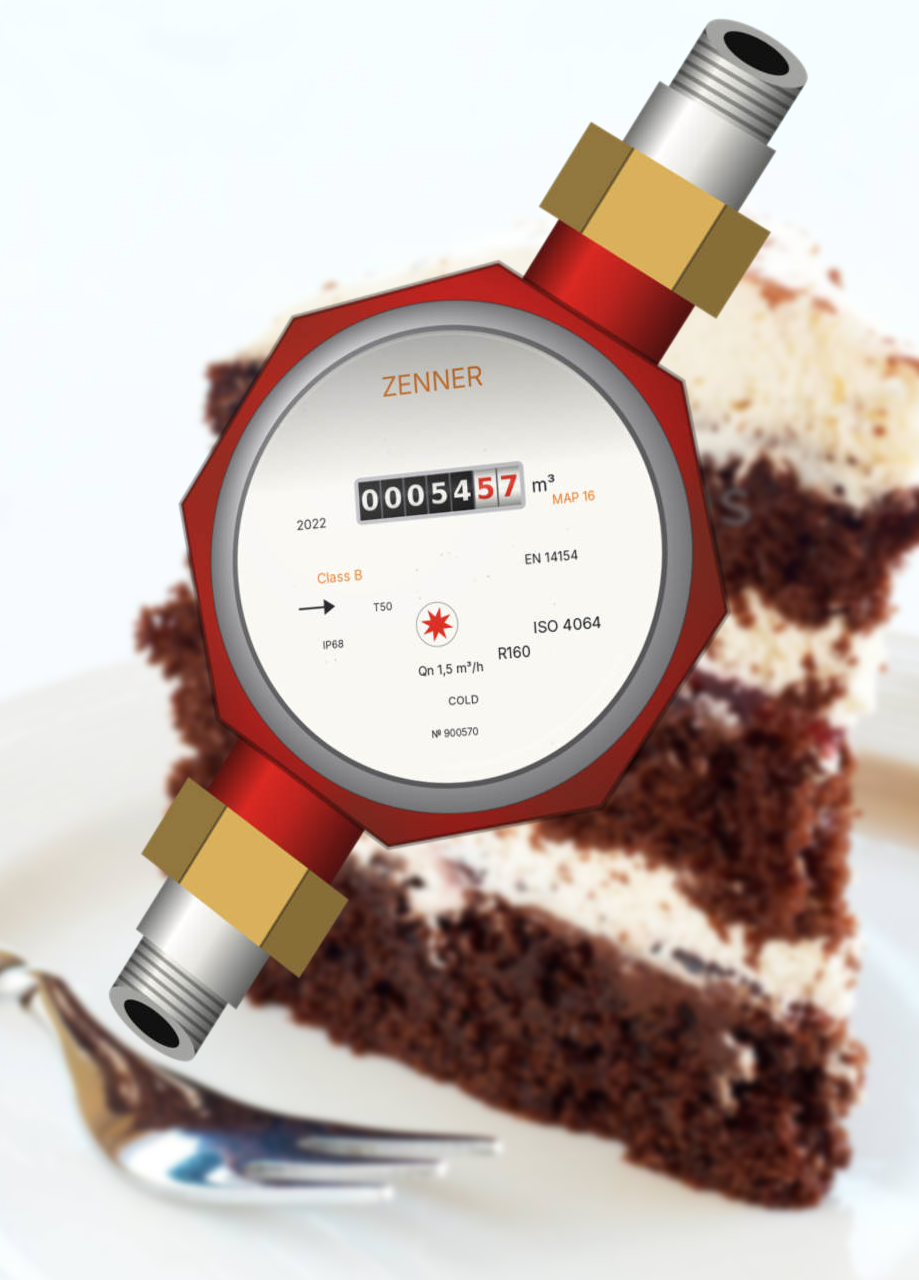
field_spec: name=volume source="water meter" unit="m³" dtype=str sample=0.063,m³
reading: 54.57,m³
